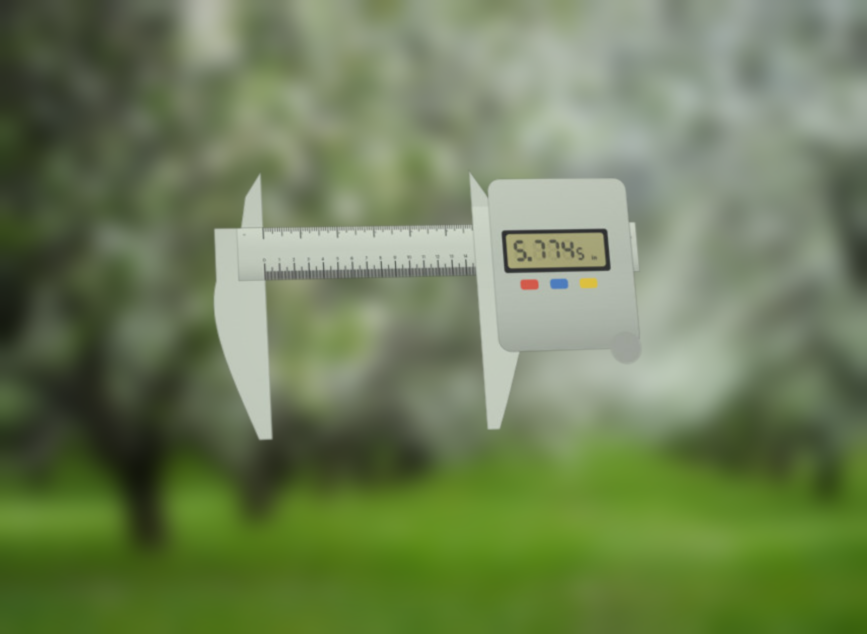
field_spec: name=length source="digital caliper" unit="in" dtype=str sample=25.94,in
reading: 5.7745,in
